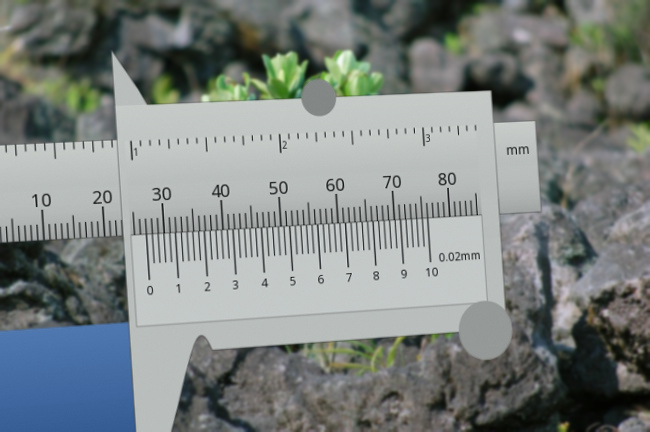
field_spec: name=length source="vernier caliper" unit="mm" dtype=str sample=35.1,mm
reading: 27.0,mm
